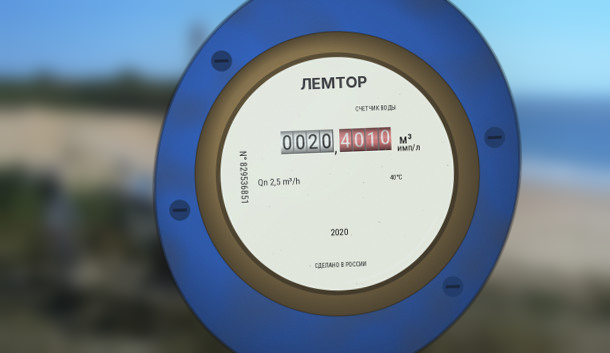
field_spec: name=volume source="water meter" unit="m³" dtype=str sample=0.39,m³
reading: 20.4010,m³
